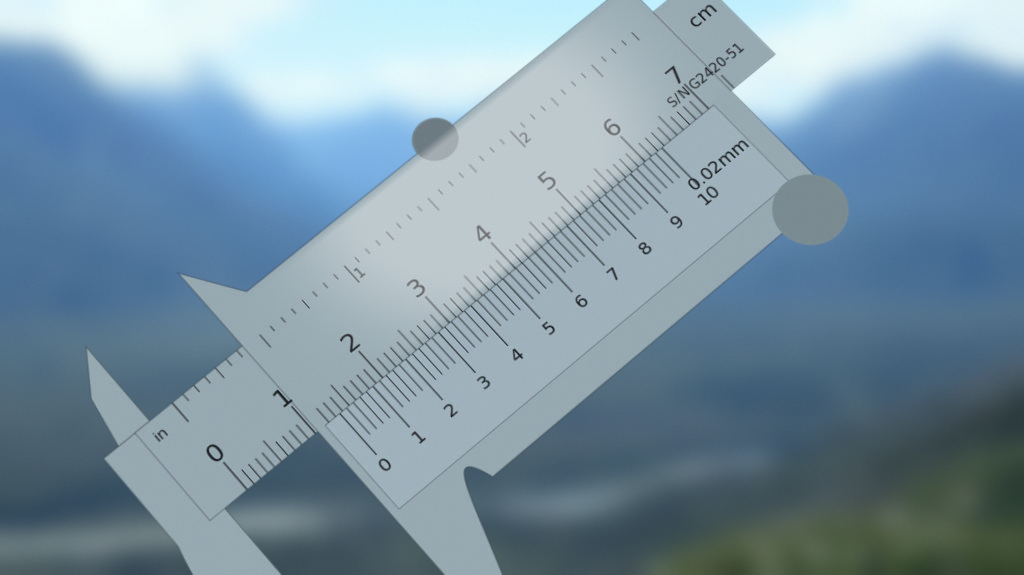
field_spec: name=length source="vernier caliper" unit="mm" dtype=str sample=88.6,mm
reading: 13.6,mm
